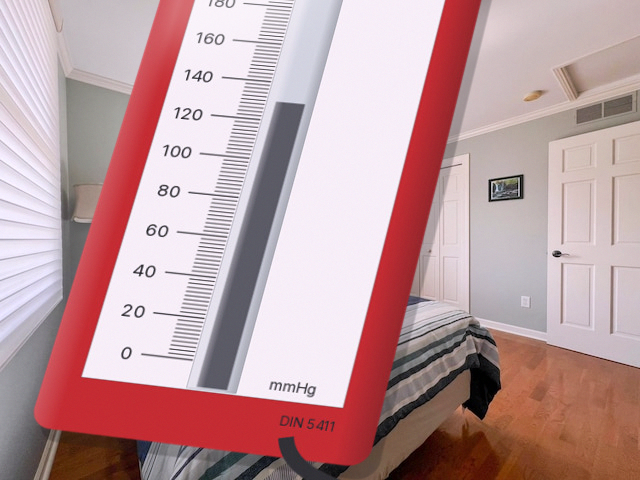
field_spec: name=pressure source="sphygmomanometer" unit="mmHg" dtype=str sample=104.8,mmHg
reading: 130,mmHg
